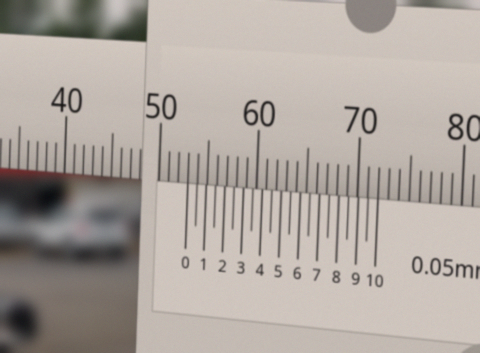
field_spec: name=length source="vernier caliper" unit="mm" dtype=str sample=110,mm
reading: 53.0,mm
